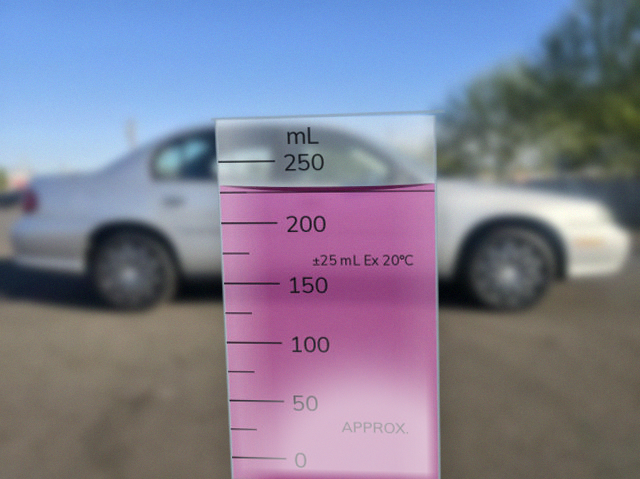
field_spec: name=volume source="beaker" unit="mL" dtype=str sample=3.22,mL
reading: 225,mL
